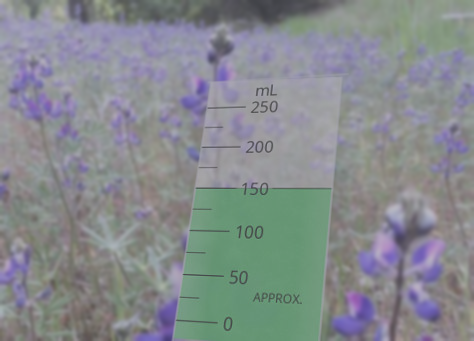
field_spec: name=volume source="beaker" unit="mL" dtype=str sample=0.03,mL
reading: 150,mL
